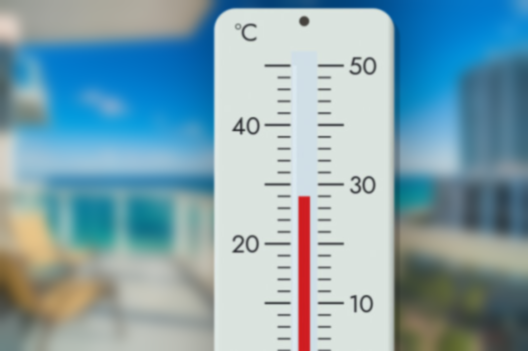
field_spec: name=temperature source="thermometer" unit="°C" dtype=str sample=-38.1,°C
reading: 28,°C
